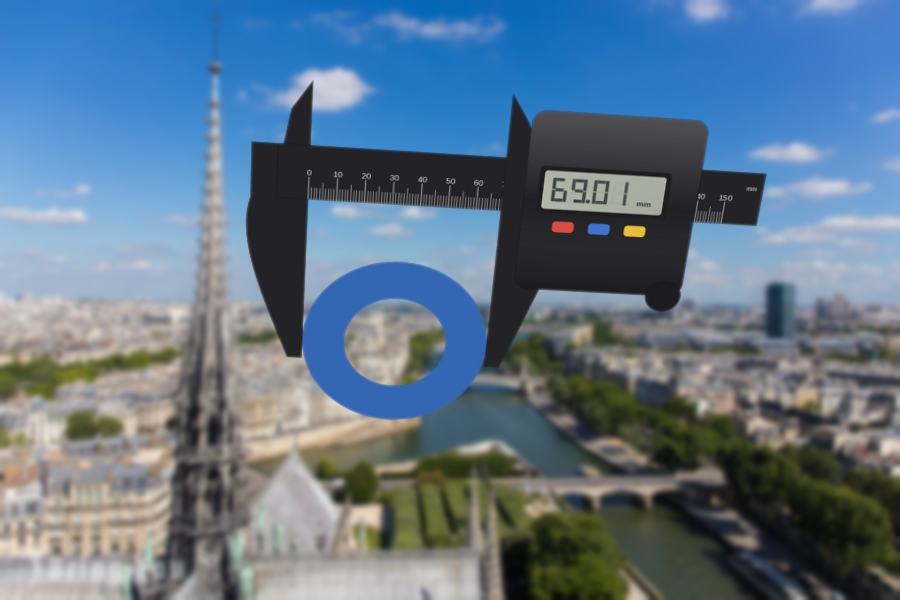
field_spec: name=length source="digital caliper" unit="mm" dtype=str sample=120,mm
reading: 69.01,mm
